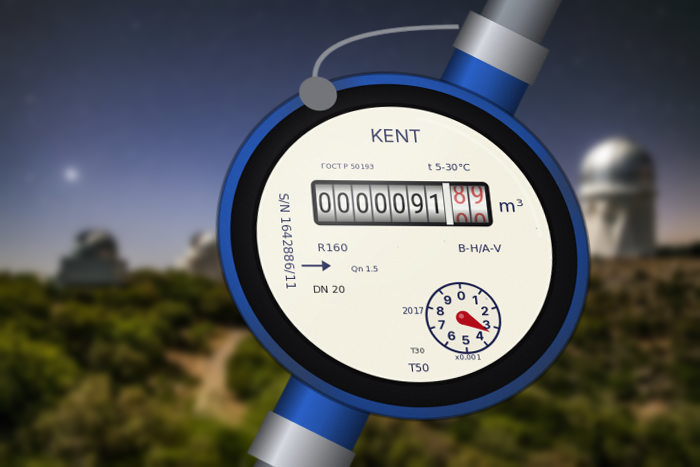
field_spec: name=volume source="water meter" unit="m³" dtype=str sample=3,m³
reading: 91.893,m³
